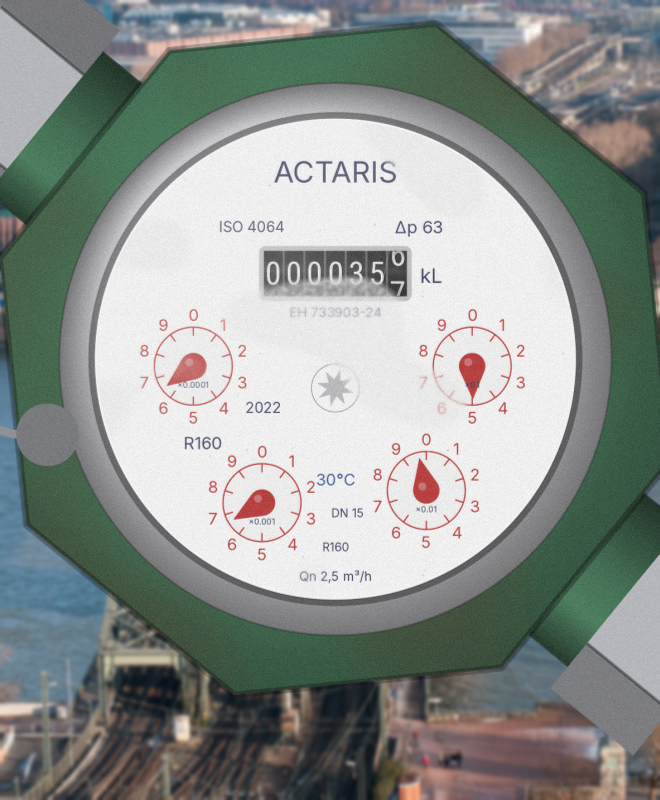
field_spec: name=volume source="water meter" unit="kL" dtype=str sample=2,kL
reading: 356.4966,kL
